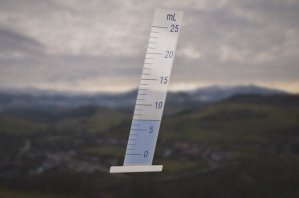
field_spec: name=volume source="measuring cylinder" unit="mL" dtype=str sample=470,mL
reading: 7,mL
